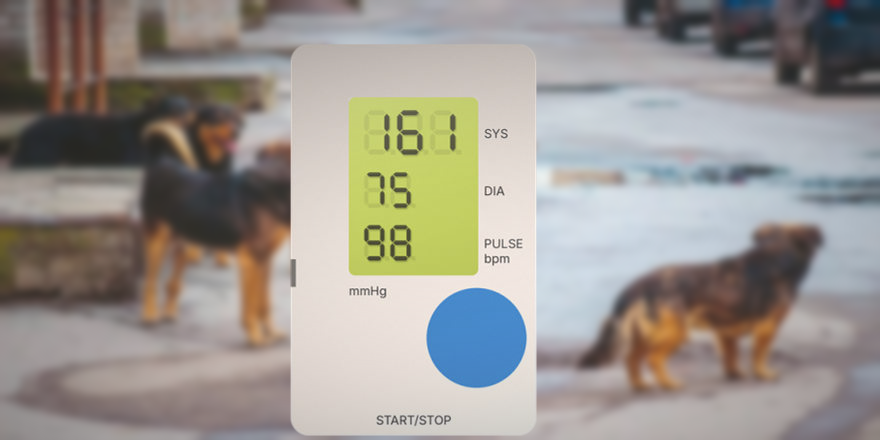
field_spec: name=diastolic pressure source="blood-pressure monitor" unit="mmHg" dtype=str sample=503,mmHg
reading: 75,mmHg
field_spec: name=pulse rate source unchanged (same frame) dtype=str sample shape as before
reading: 98,bpm
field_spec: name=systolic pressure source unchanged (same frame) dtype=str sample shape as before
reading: 161,mmHg
